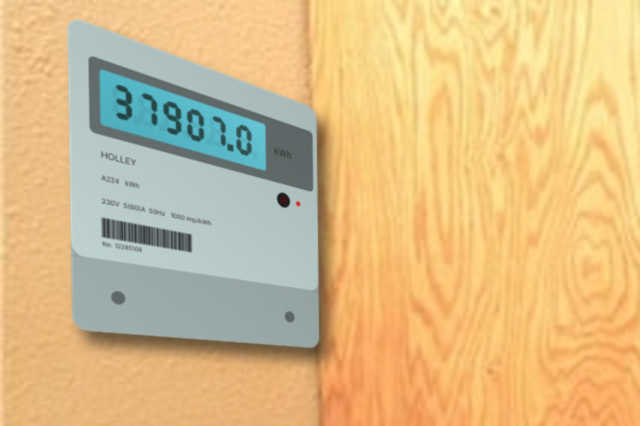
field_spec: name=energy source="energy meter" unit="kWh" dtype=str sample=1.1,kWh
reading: 37907.0,kWh
